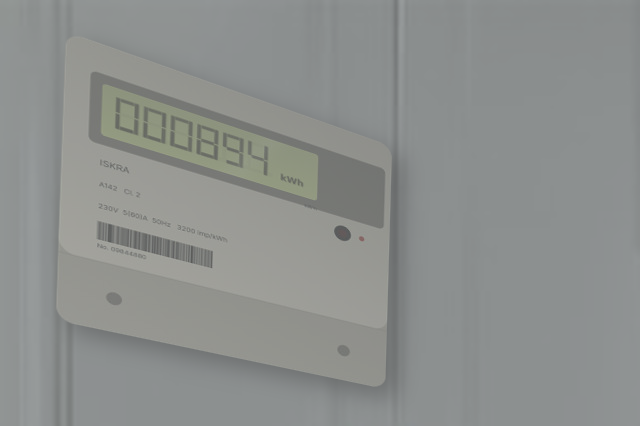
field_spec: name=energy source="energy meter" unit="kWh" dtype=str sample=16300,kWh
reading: 894,kWh
